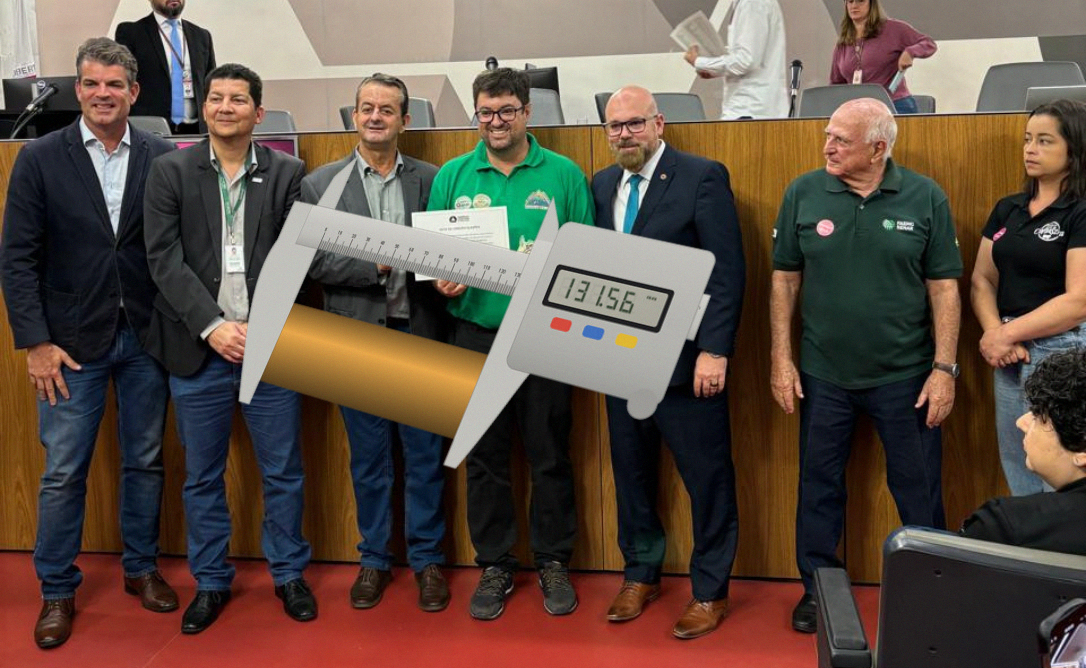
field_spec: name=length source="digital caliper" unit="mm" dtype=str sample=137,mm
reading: 131.56,mm
